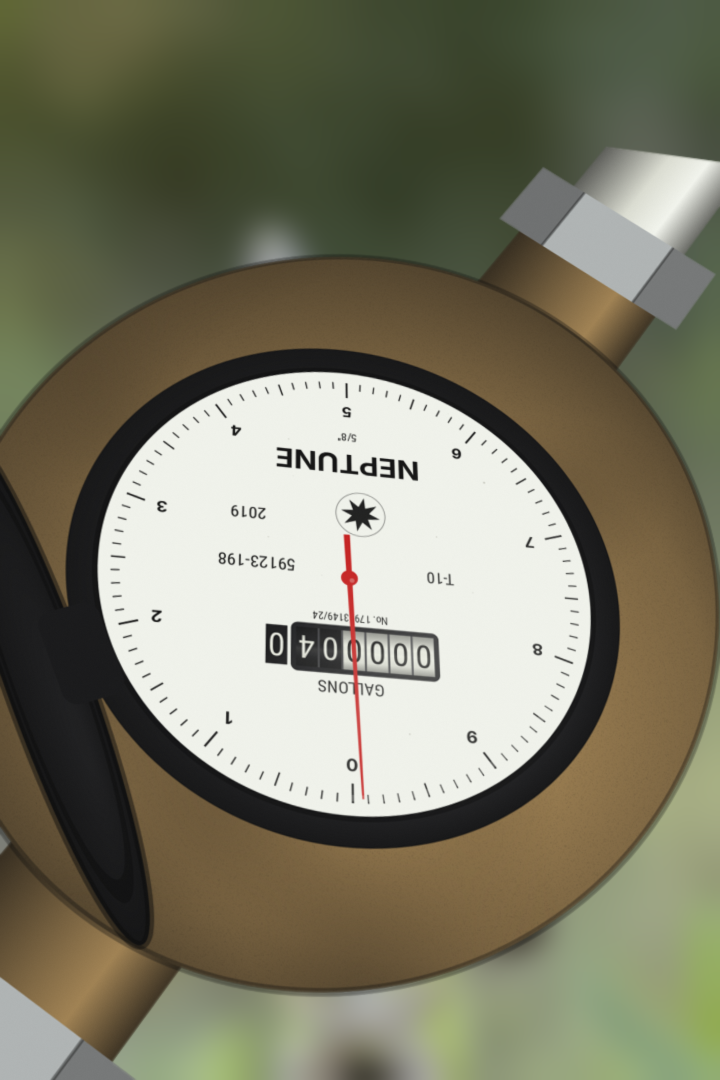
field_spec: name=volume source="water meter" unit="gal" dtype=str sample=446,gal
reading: 39.9,gal
